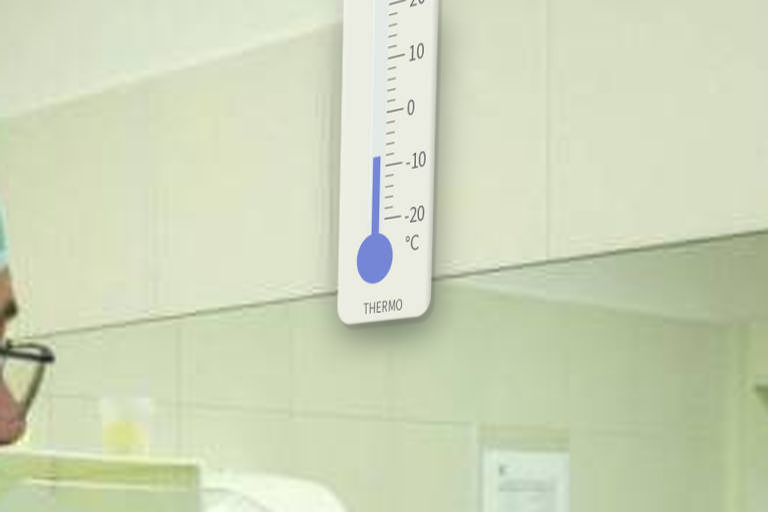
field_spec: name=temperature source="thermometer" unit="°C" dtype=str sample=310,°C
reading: -8,°C
